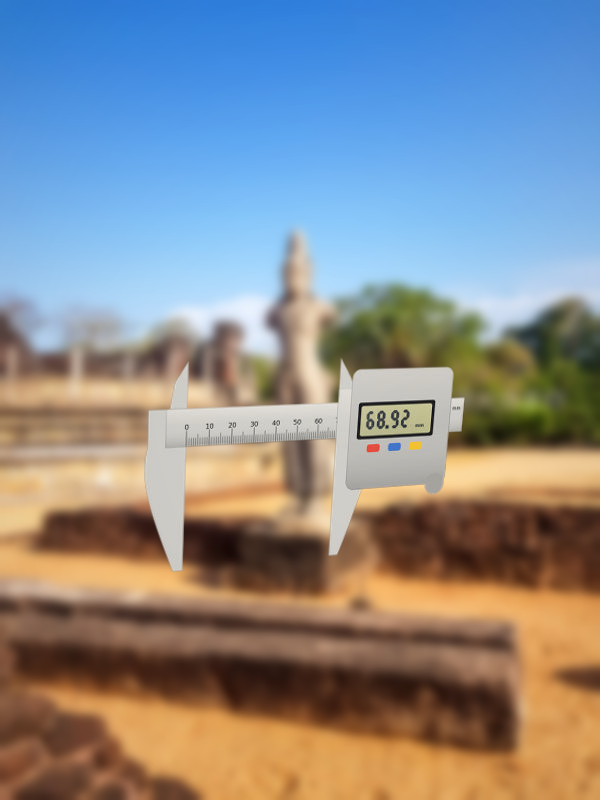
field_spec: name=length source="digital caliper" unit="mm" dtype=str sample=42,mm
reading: 68.92,mm
